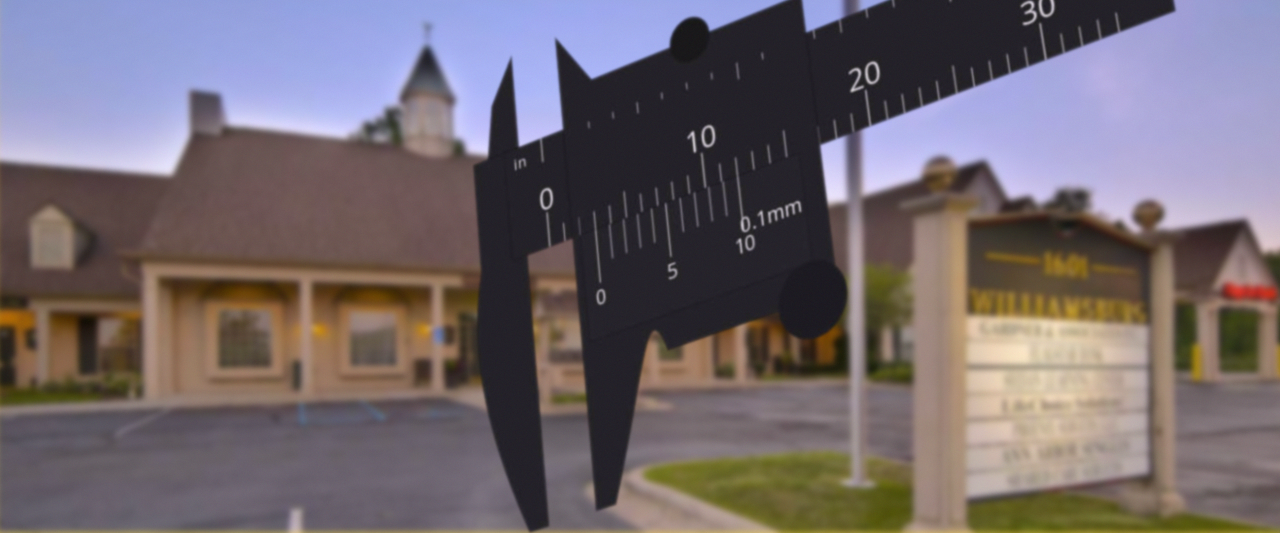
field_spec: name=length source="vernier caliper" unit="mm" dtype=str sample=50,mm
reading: 3.0,mm
